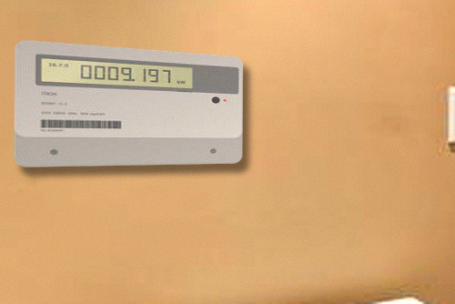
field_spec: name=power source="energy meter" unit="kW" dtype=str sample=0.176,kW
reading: 9.197,kW
